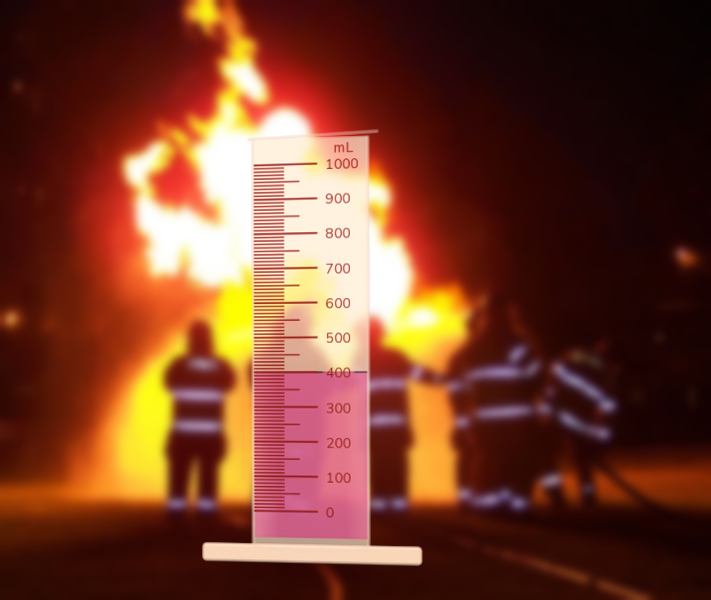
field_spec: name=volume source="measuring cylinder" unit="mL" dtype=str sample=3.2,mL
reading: 400,mL
